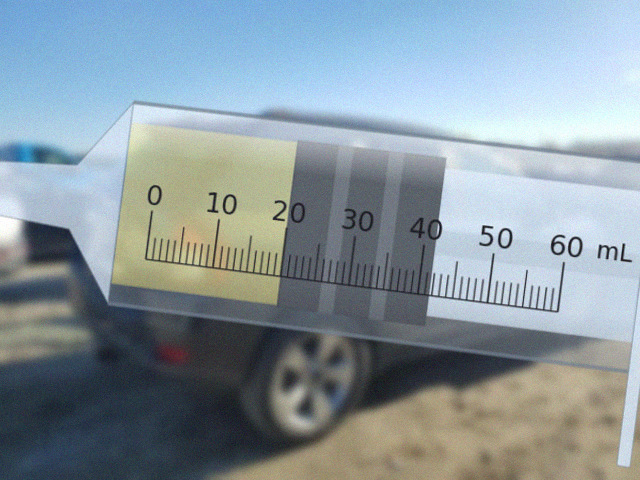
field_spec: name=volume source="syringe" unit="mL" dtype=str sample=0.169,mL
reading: 20,mL
